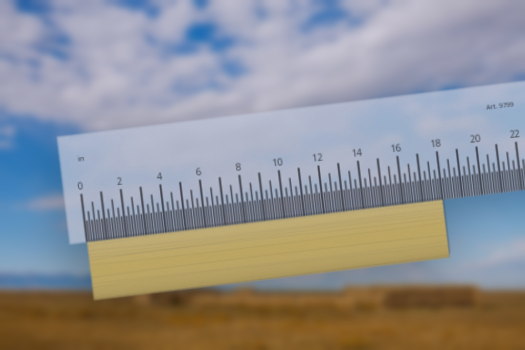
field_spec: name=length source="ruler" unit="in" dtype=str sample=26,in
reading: 18,in
